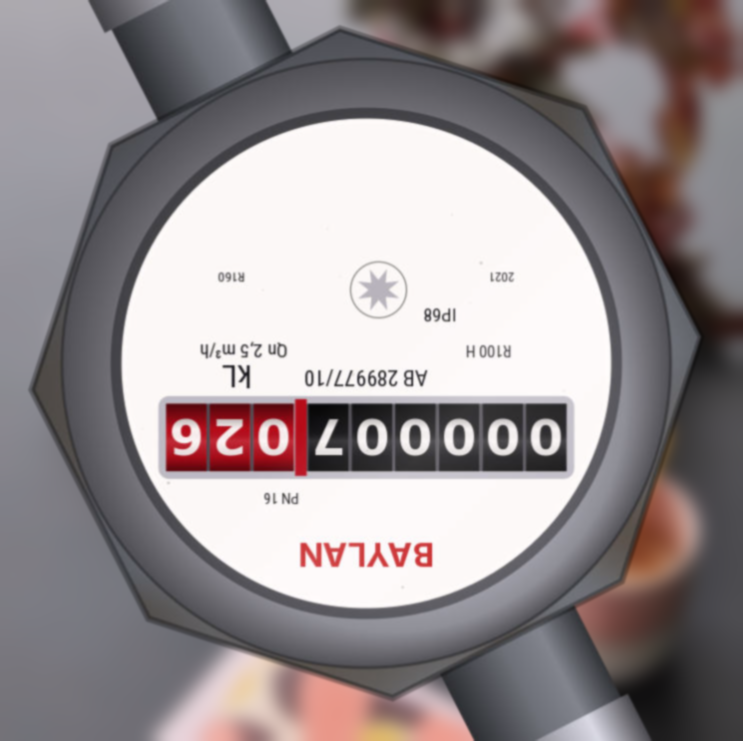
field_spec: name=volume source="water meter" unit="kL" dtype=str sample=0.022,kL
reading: 7.026,kL
